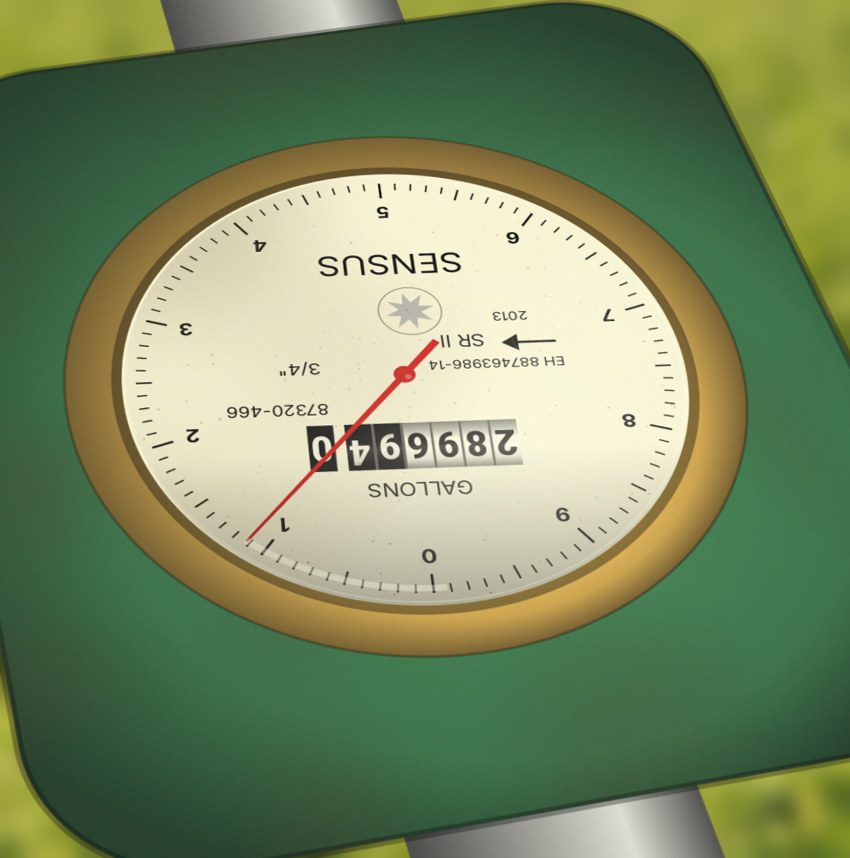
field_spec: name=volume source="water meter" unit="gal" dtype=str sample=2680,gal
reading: 2896941.1,gal
